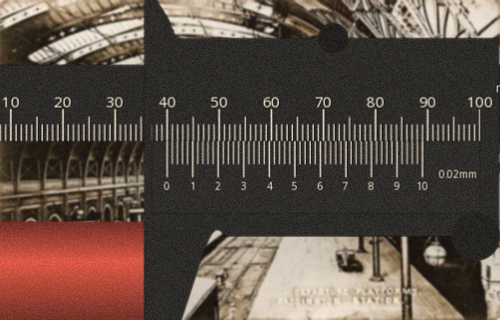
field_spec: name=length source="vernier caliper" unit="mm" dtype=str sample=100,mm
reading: 40.0,mm
